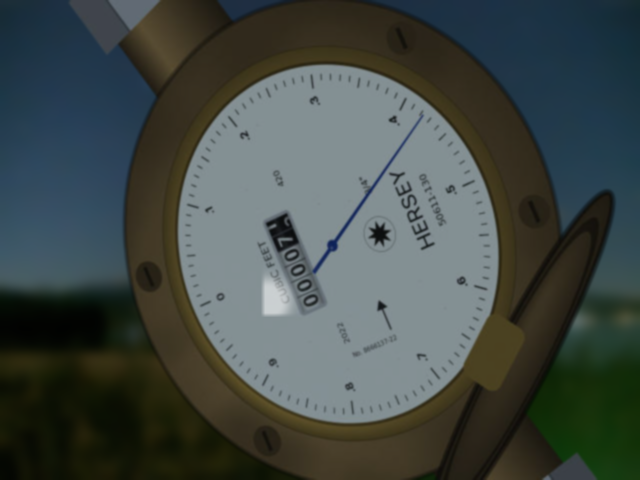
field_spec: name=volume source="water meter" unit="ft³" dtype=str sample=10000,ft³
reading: 71.42,ft³
